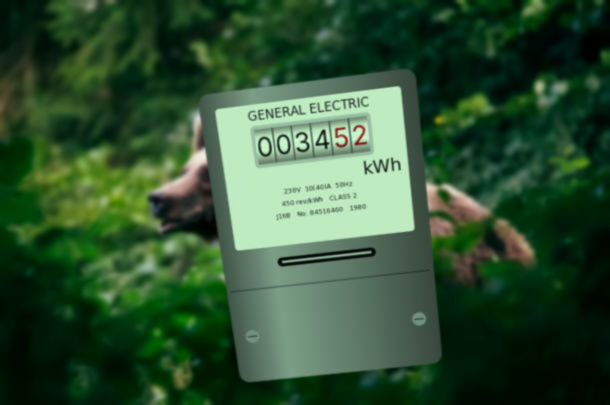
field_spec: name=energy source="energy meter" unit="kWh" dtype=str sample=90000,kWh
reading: 34.52,kWh
